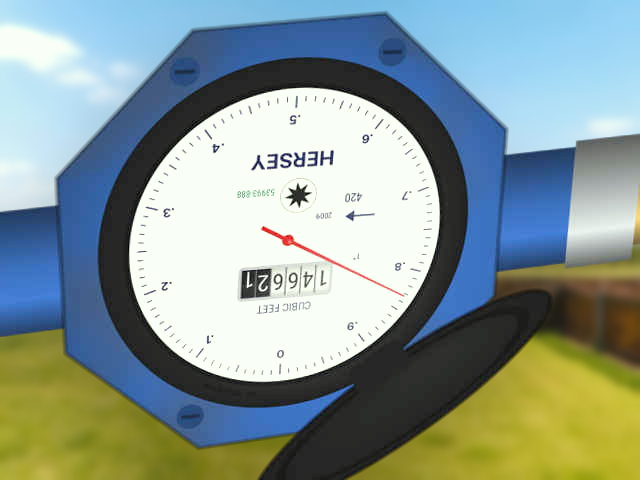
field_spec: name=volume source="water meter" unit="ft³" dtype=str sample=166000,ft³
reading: 146620.83,ft³
